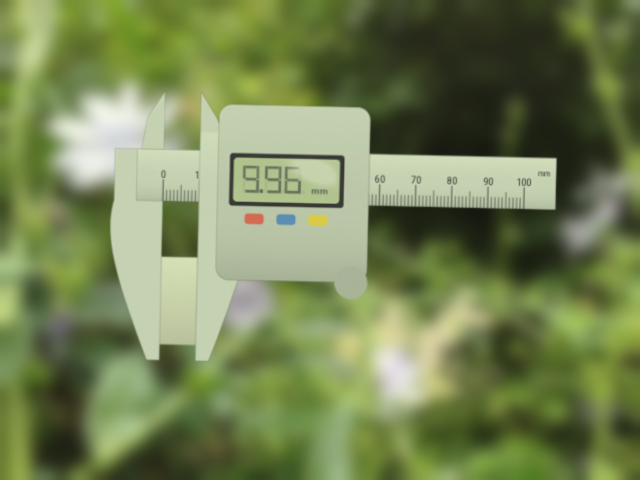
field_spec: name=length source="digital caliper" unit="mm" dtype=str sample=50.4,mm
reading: 9.96,mm
